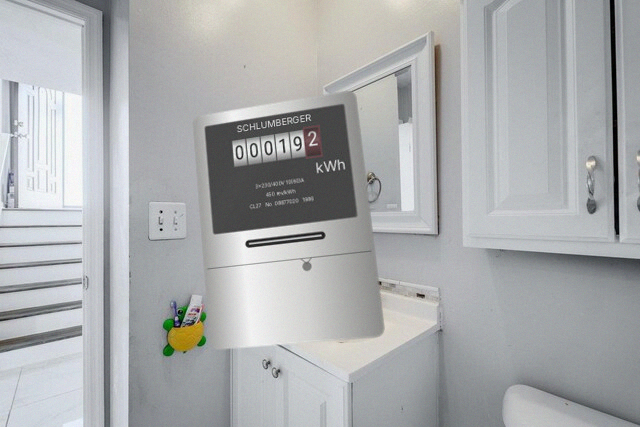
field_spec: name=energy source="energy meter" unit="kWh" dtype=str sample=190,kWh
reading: 19.2,kWh
